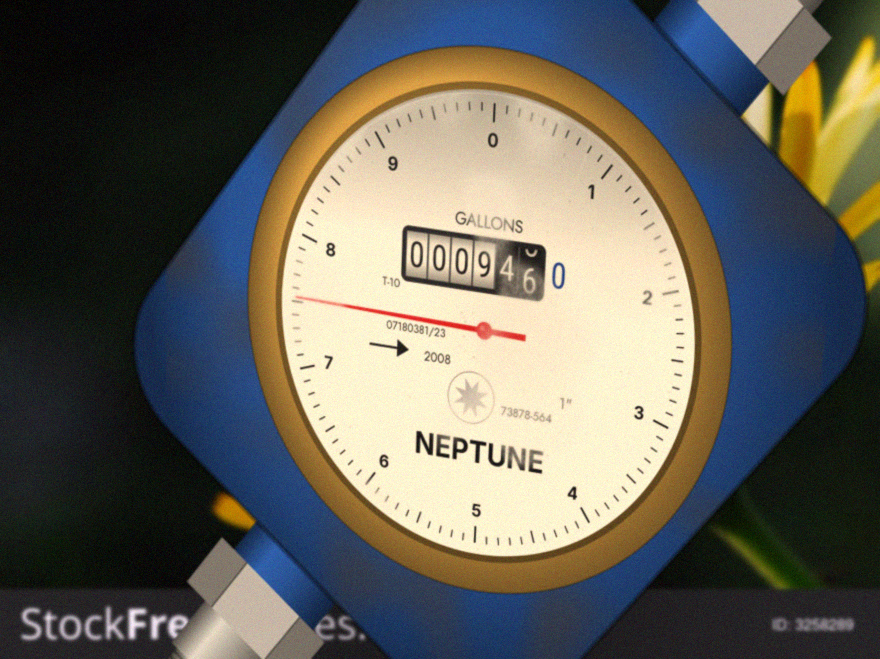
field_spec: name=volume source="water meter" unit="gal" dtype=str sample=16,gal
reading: 9457.5,gal
